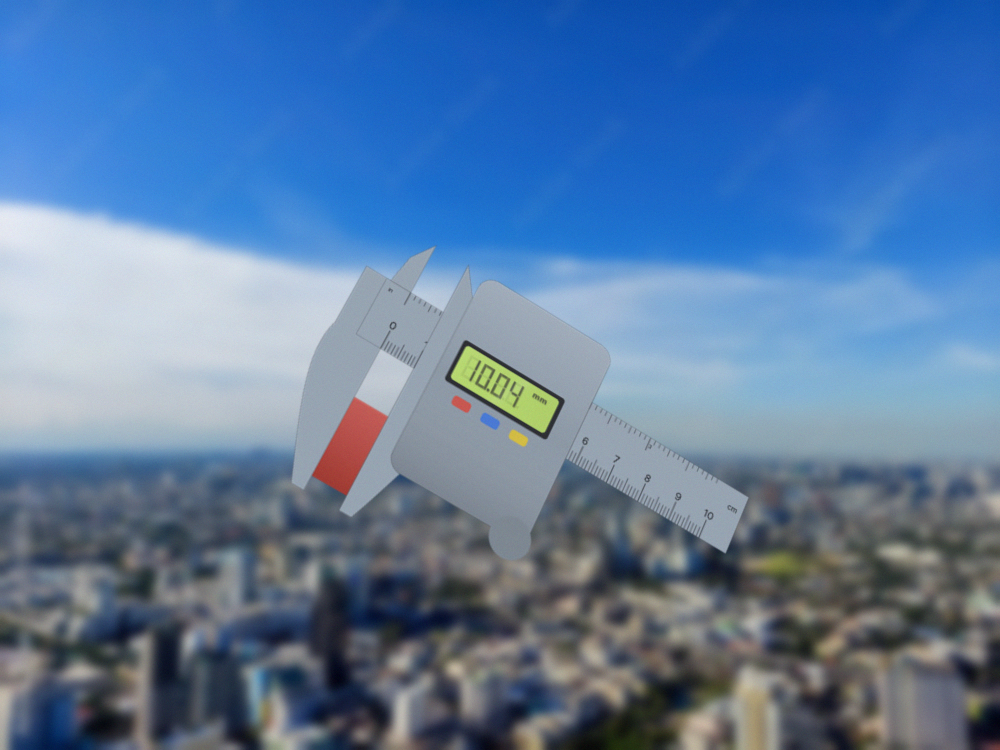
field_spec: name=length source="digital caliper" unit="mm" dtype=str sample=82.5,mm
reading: 10.04,mm
